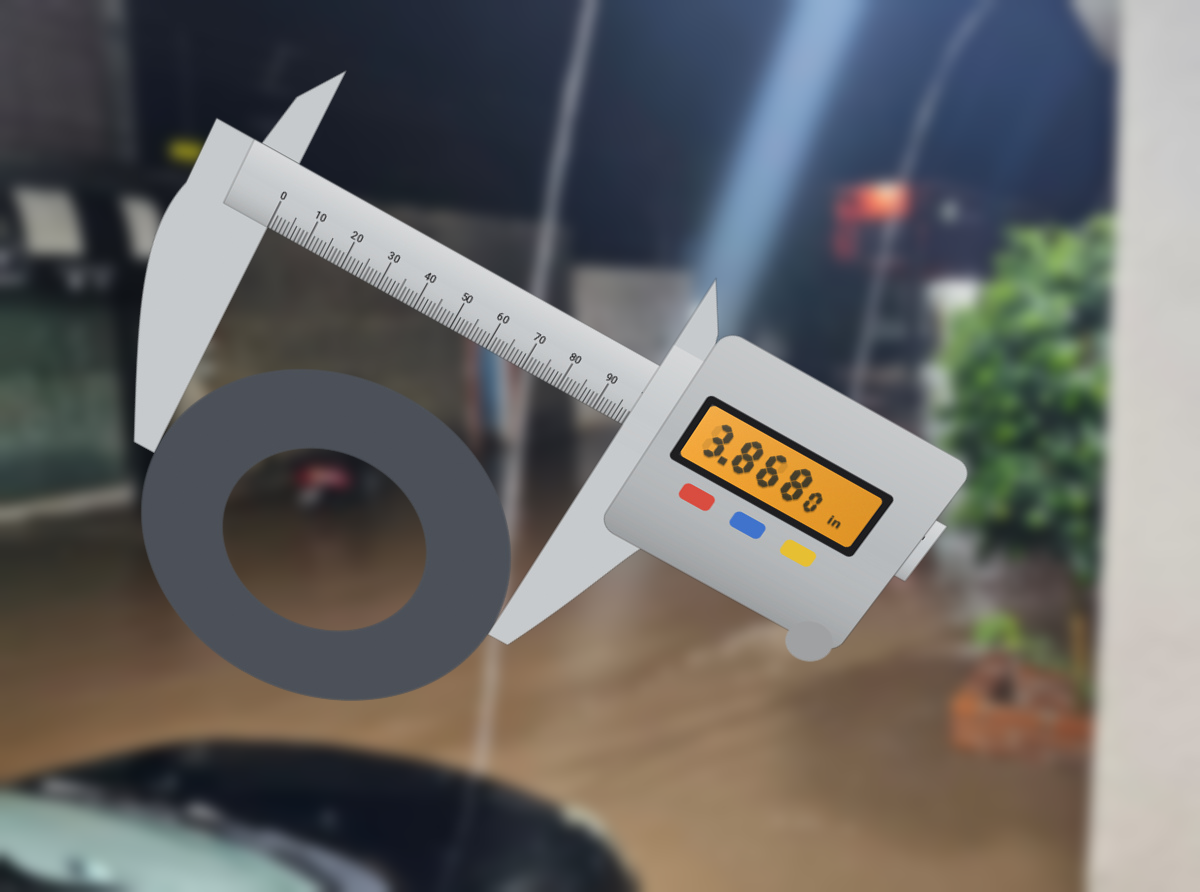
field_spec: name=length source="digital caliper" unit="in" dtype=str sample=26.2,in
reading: 3.8680,in
